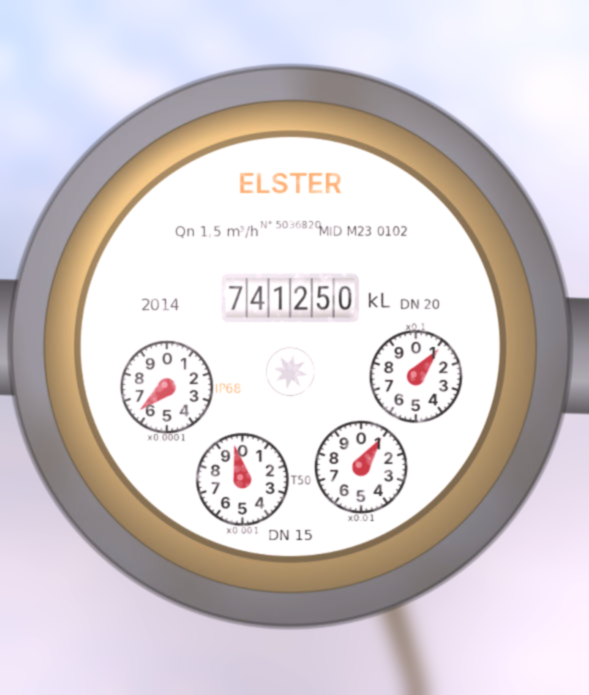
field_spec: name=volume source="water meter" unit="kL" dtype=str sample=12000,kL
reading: 741250.1096,kL
